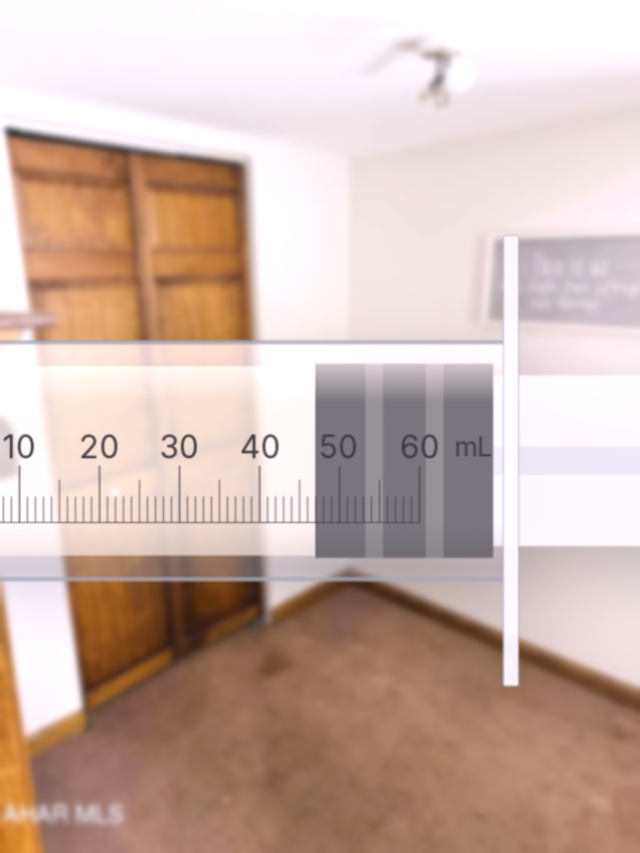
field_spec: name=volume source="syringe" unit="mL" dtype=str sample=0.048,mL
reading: 47,mL
